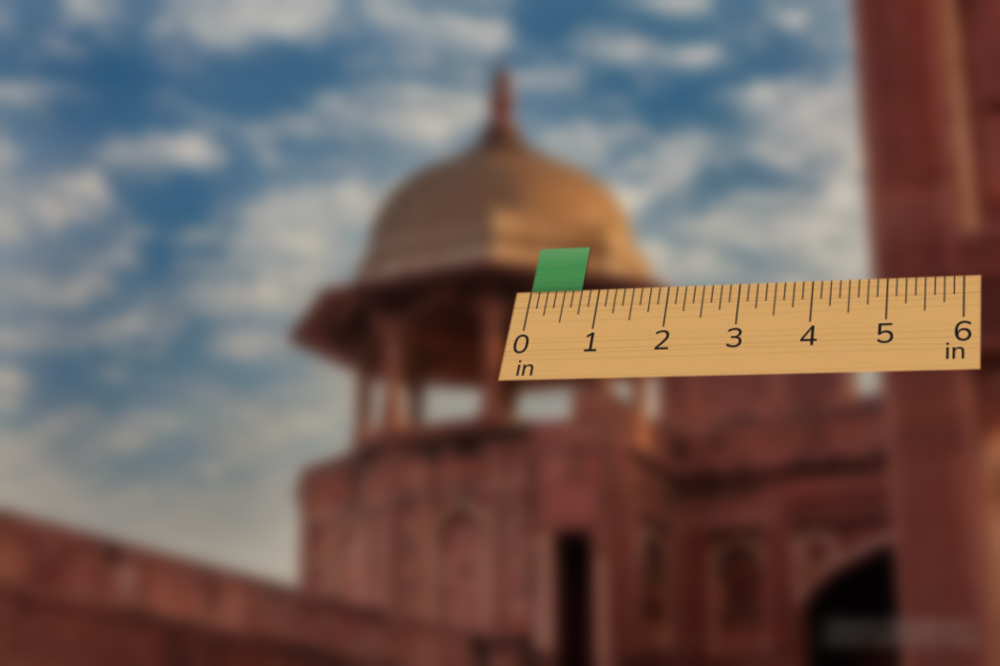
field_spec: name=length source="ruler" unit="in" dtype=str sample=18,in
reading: 0.75,in
